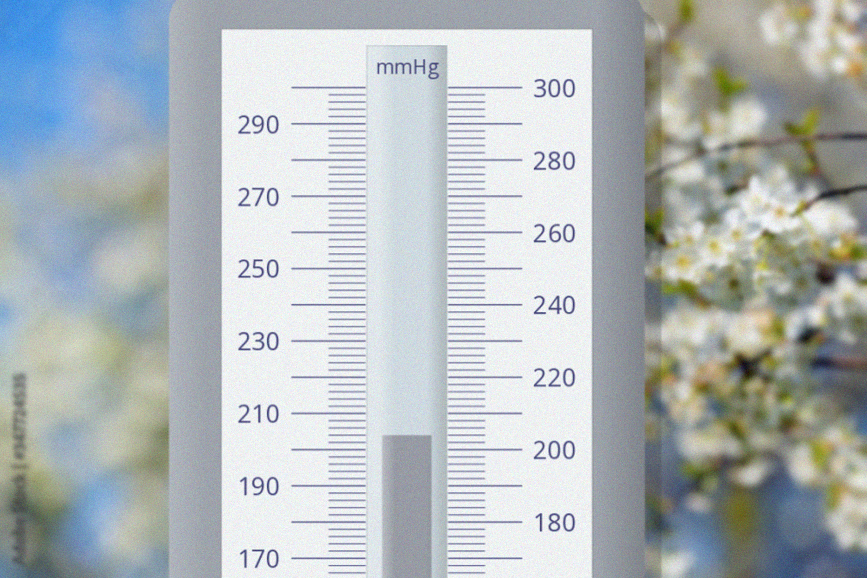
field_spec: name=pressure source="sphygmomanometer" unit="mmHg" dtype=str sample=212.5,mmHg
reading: 204,mmHg
